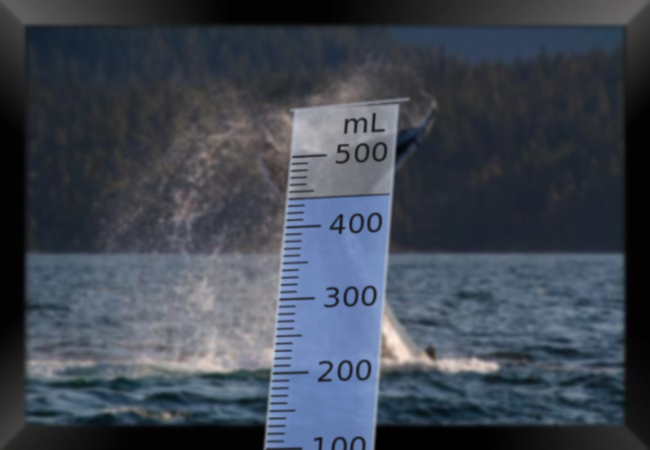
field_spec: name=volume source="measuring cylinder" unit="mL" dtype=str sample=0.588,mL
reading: 440,mL
